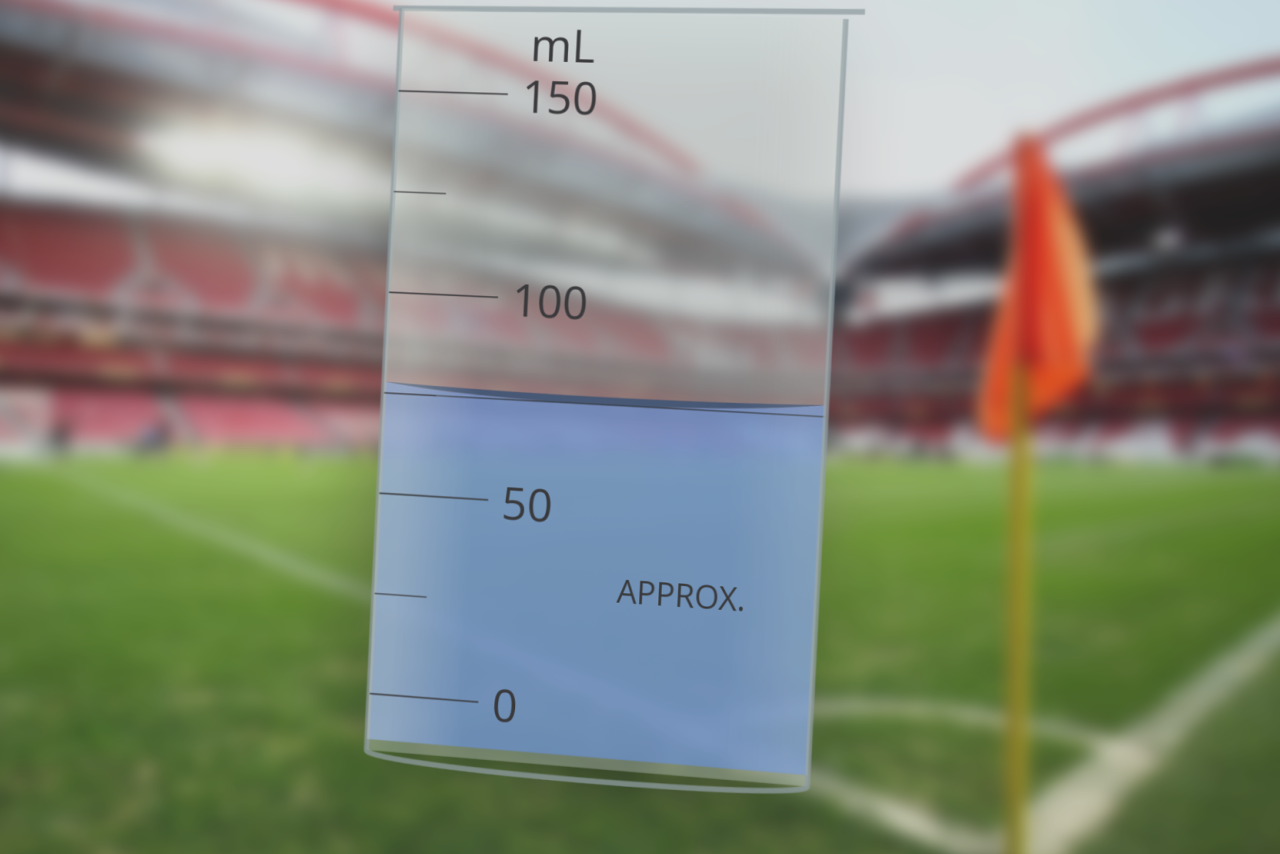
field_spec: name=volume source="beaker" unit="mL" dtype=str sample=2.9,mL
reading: 75,mL
